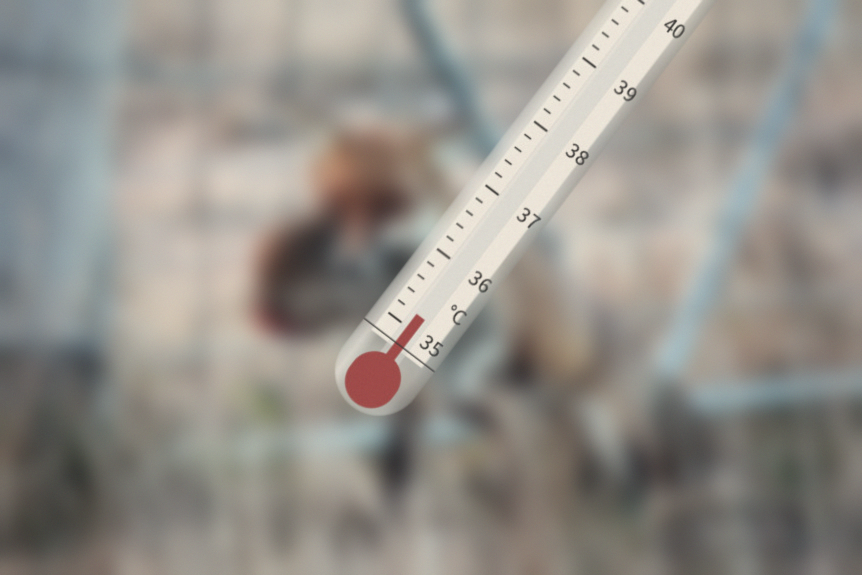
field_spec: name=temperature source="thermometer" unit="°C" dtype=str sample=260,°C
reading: 35.2,°C
